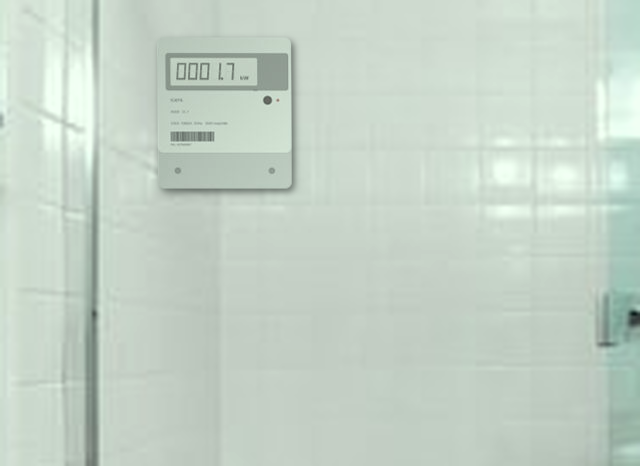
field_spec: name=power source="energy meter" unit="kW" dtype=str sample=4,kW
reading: 1.7,kW
